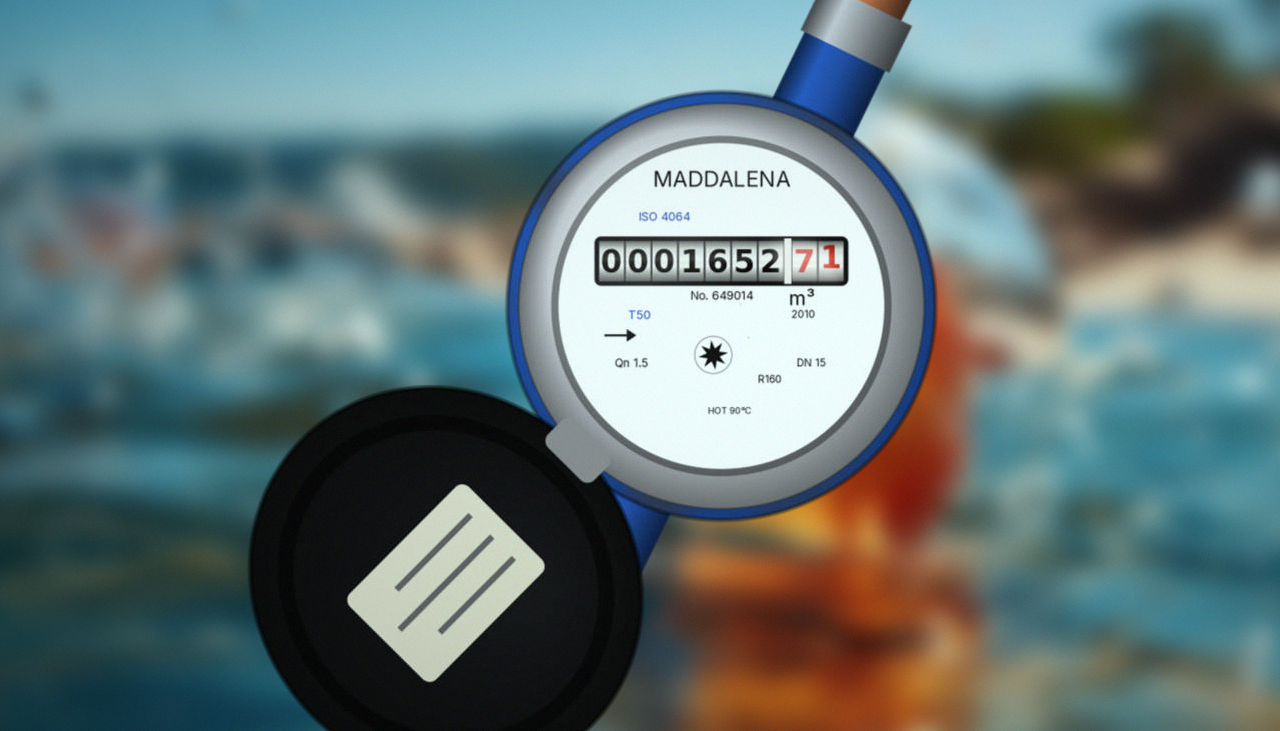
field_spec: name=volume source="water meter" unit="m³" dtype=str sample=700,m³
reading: 1652.71,m³
